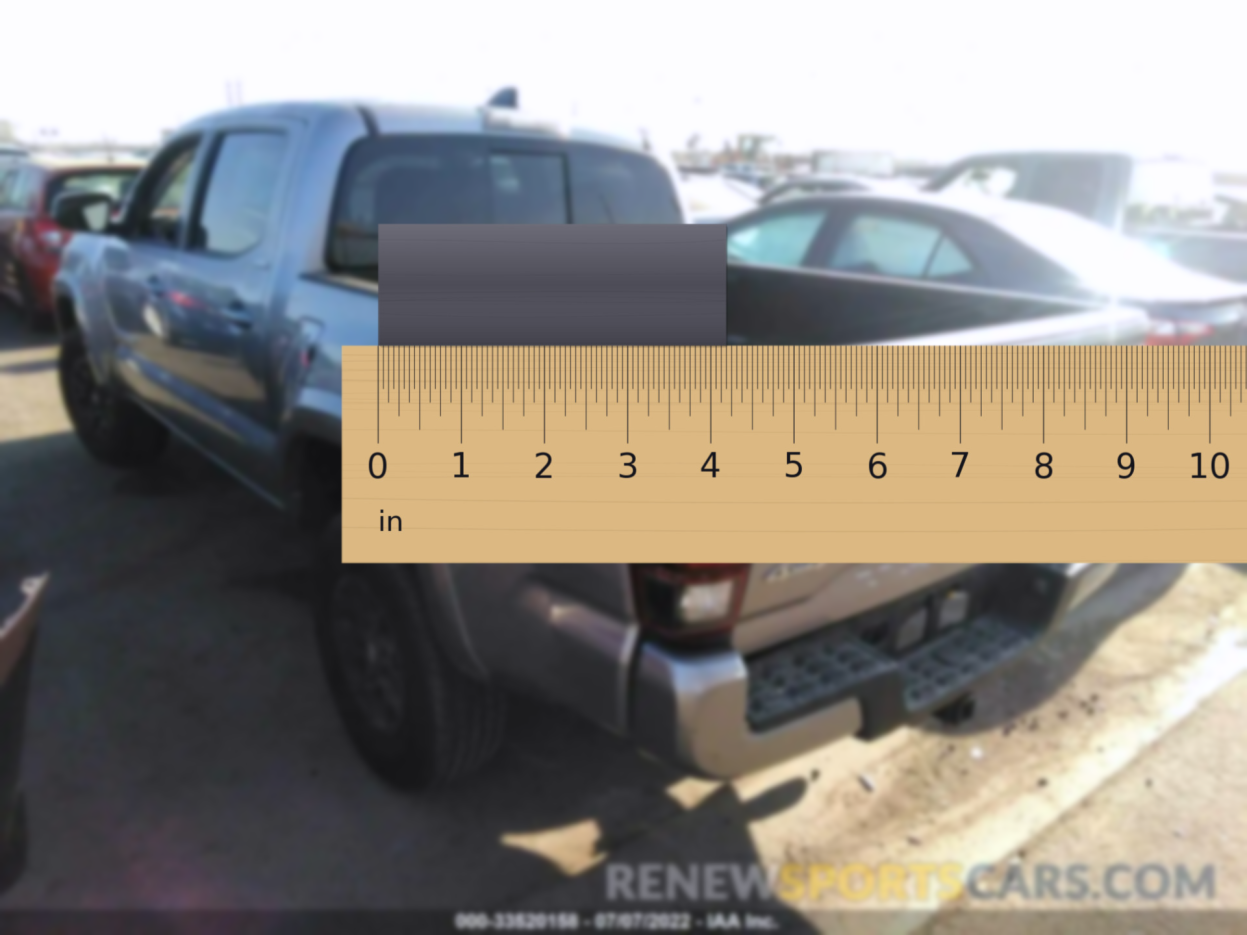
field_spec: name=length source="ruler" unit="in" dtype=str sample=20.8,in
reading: 4.1875,in
